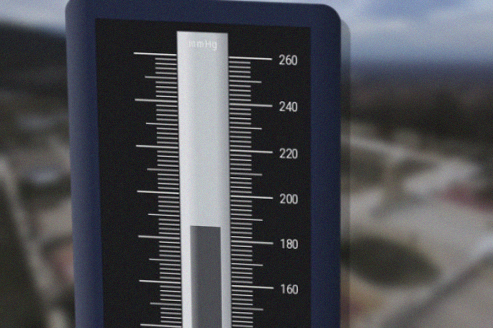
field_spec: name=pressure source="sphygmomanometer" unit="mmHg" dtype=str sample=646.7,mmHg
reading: 186,mmHg
